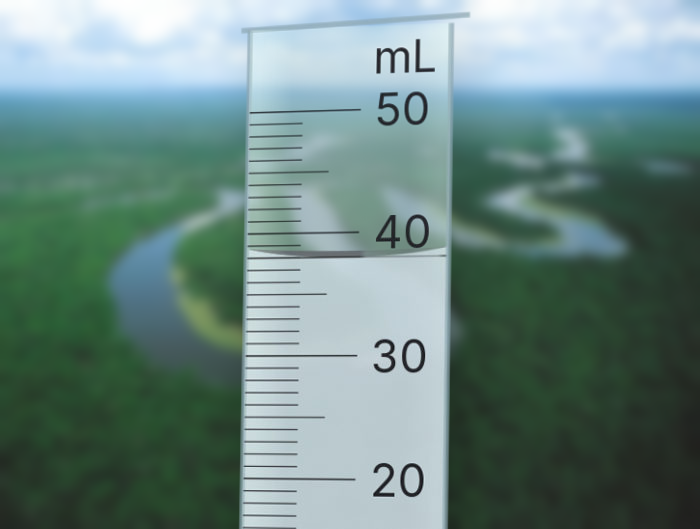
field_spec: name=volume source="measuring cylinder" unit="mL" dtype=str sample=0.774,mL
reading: 38,mL
